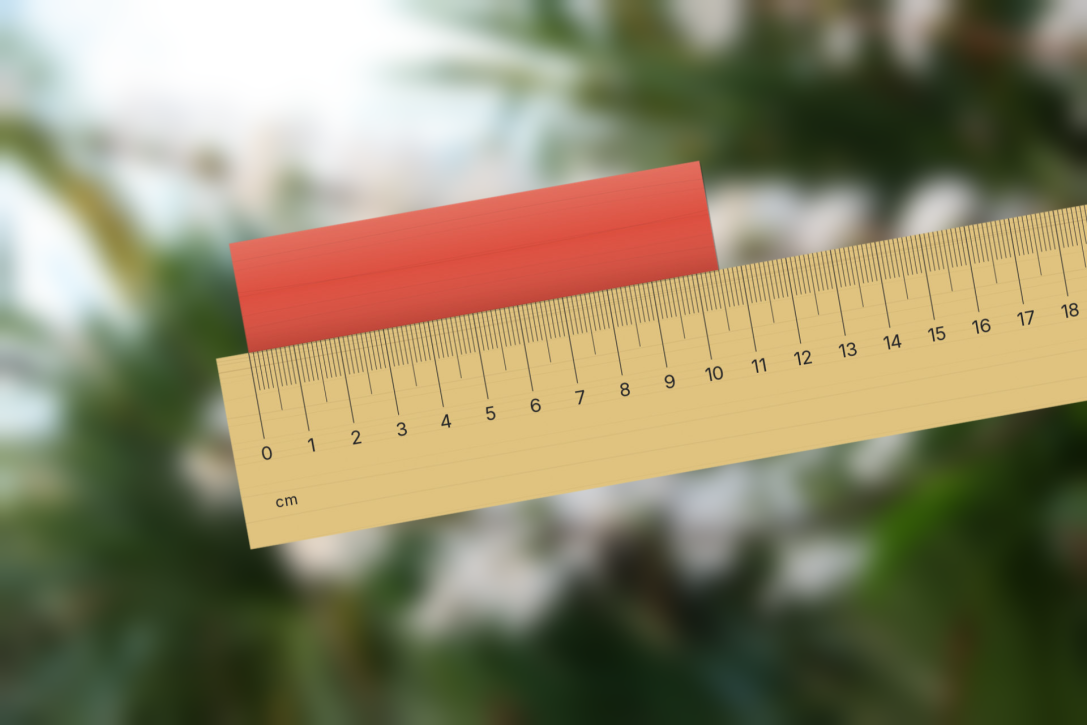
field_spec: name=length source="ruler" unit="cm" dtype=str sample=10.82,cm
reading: 10.5,cm
